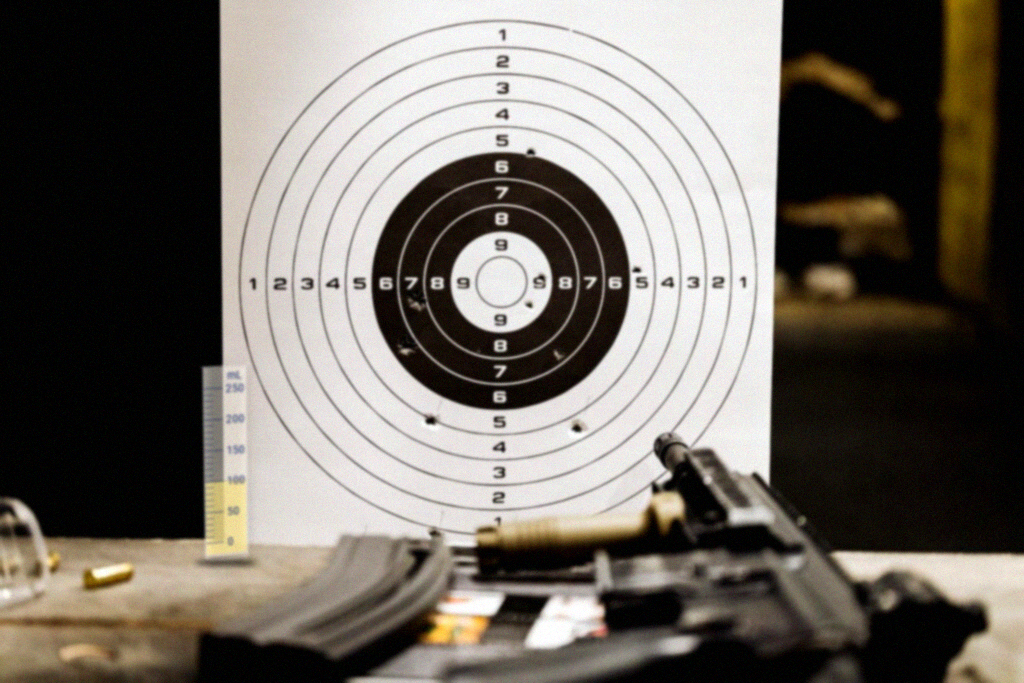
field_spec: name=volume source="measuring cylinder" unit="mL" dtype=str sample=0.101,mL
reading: 100,mL
